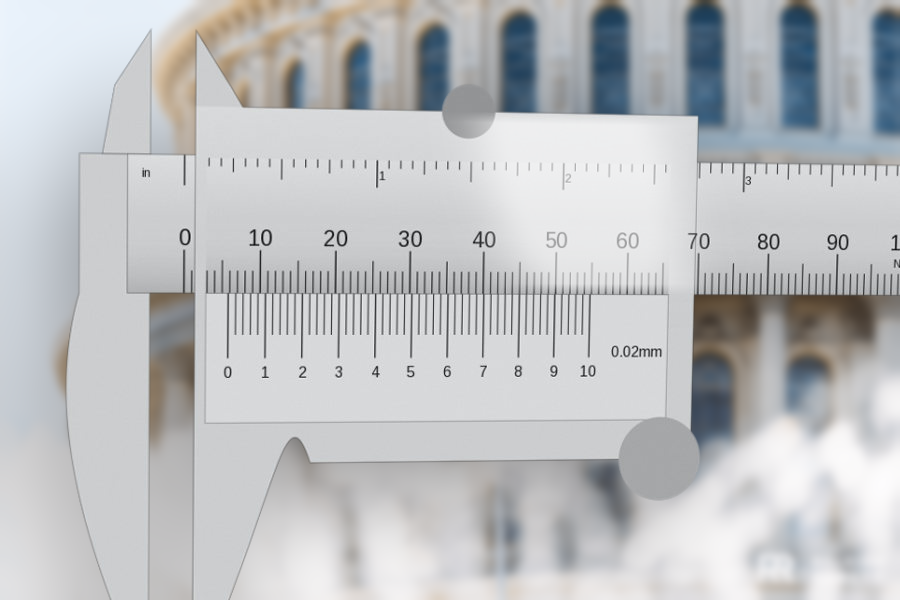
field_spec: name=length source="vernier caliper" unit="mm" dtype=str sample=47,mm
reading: 5.8,mm
